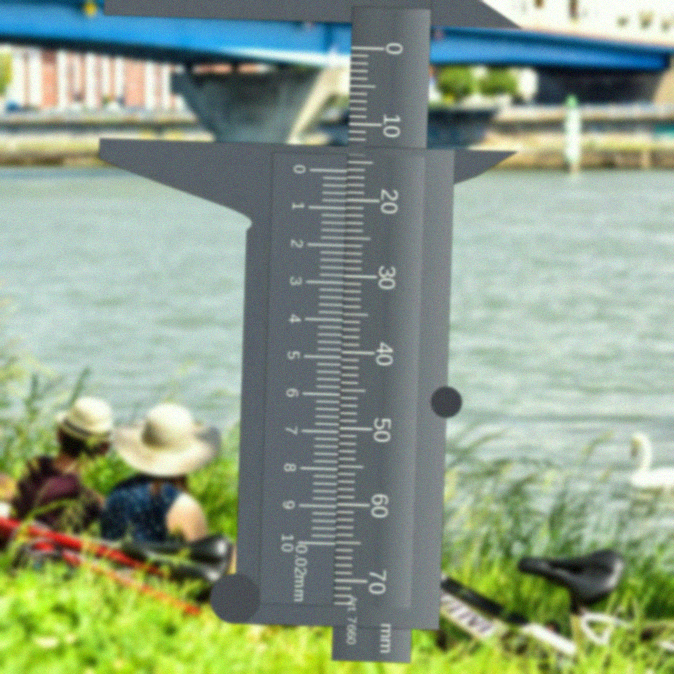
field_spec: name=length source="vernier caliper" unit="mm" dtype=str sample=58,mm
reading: 16.2,mm
